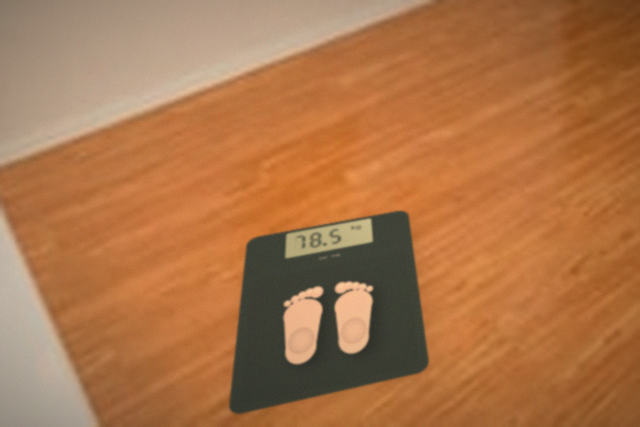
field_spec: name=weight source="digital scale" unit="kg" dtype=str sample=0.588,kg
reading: 78.5,kg
